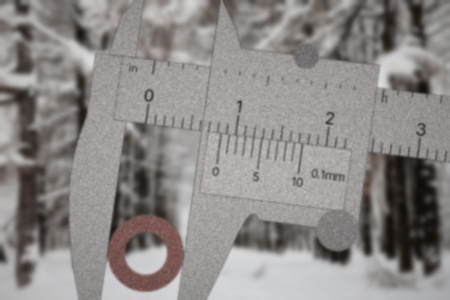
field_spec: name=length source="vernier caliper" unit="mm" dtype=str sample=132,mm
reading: 8.4,mm
